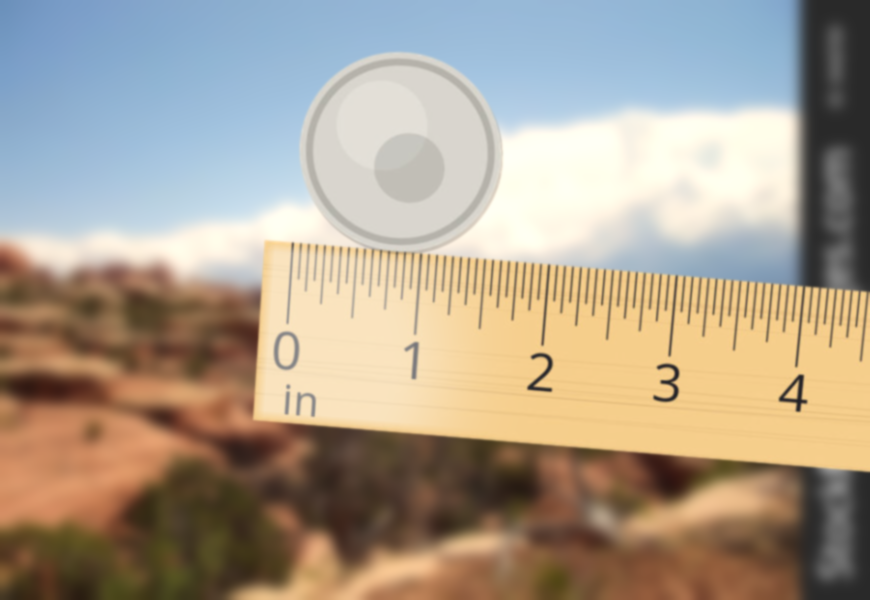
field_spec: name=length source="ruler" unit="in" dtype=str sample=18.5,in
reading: 1.5625,in
